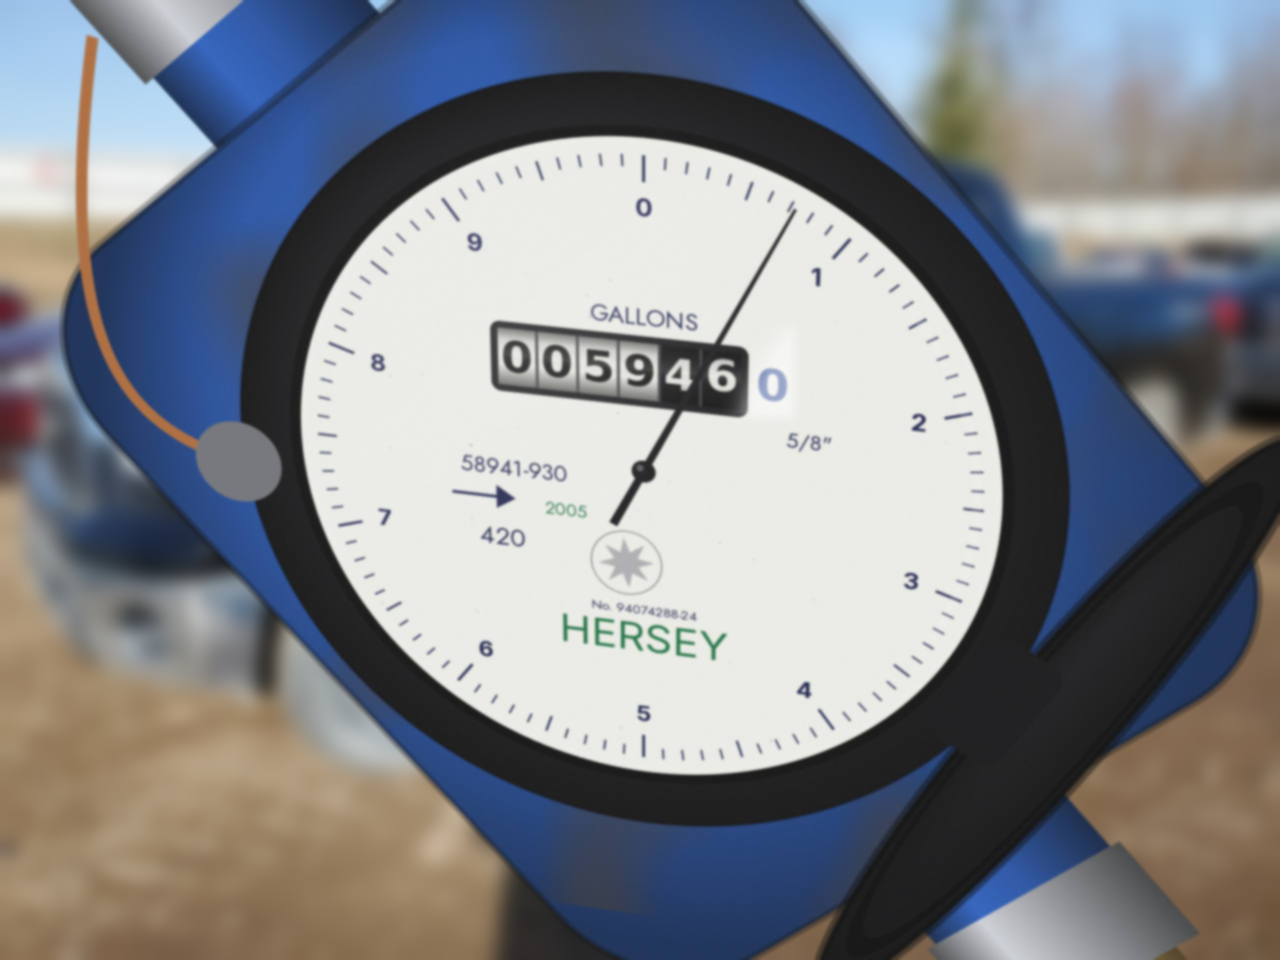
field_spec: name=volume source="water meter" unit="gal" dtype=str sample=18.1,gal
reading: 59460.7,gal
